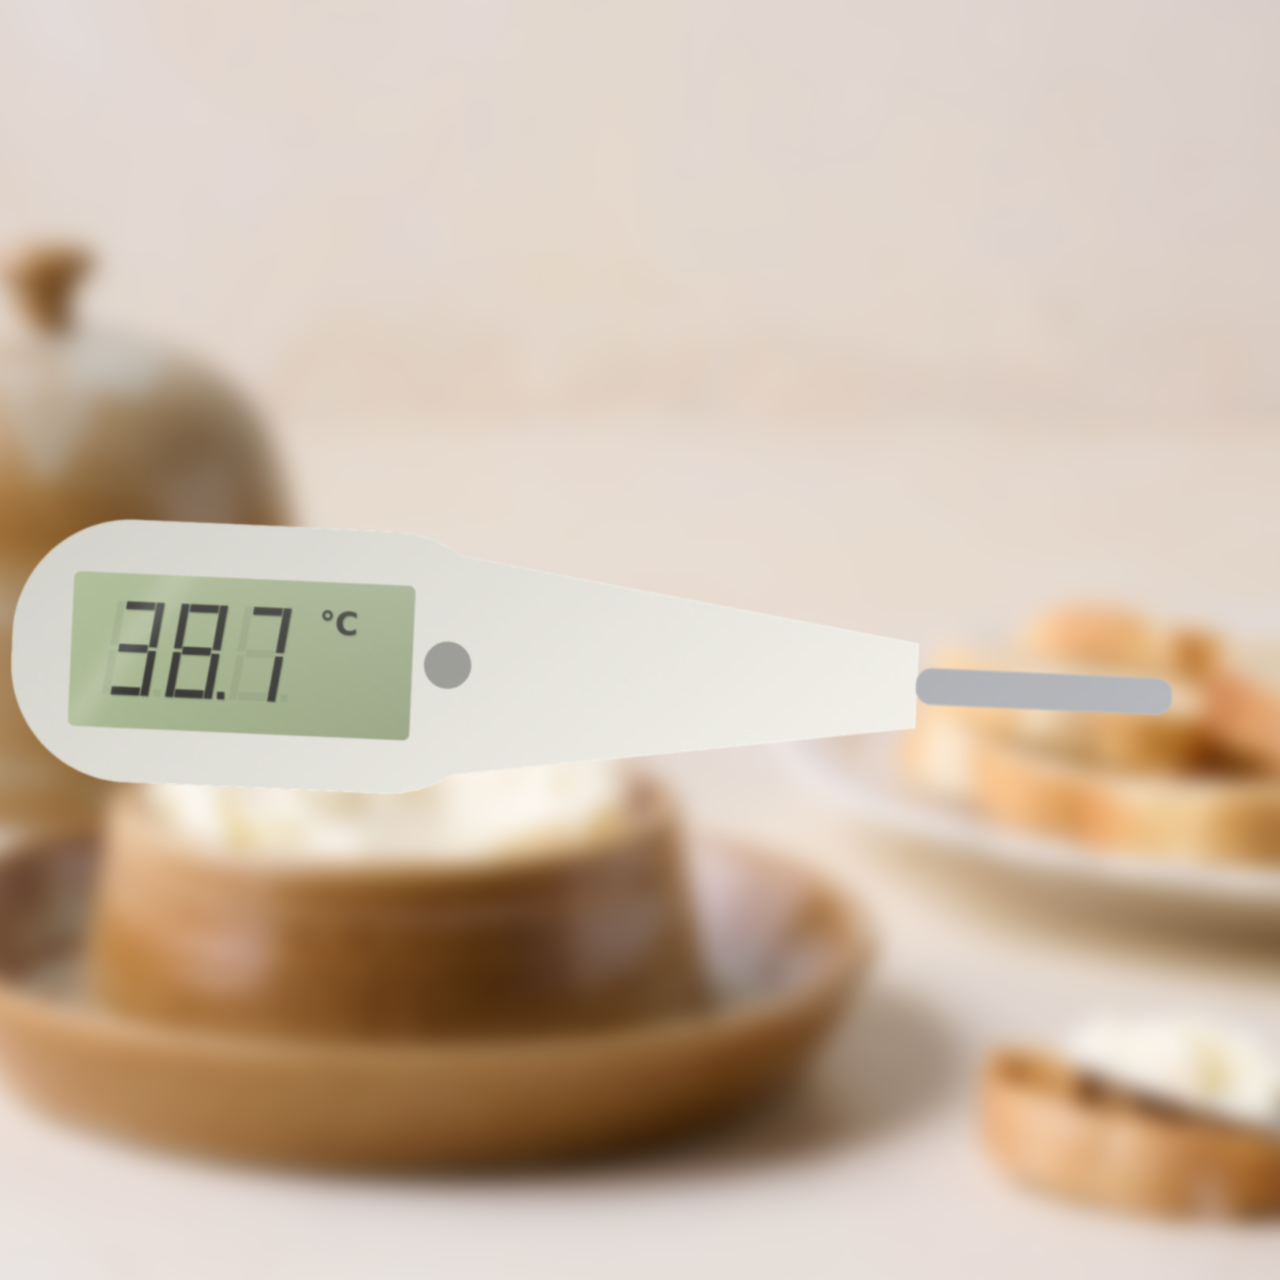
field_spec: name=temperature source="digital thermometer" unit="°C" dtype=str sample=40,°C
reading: 38.7,°C
